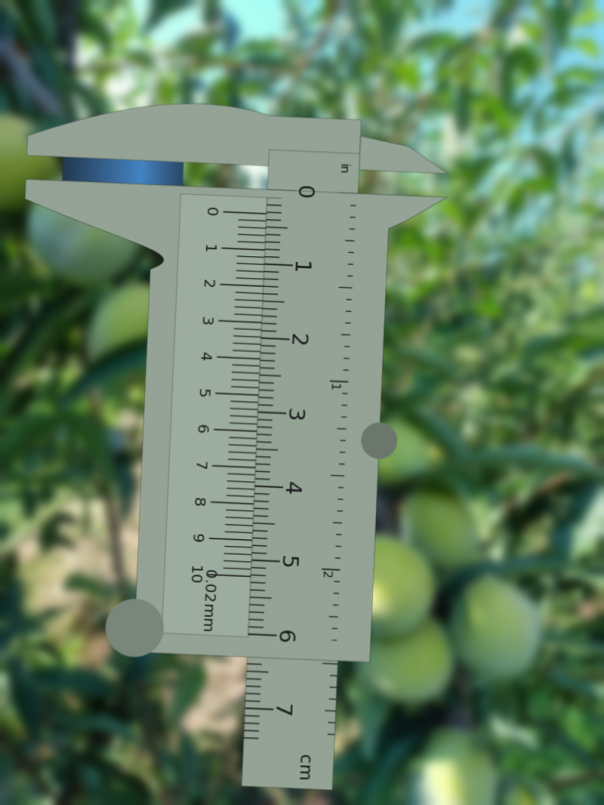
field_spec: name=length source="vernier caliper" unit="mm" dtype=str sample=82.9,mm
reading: 3.2,mm
